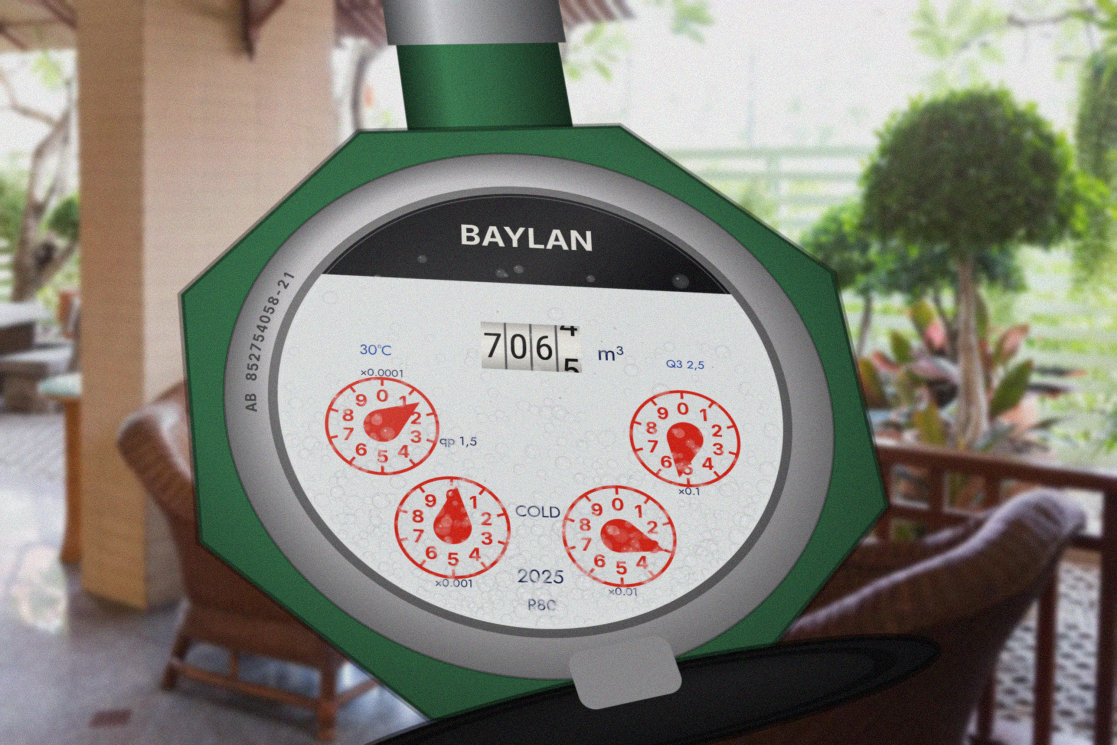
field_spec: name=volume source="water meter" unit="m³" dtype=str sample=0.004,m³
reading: 7064.5301,m³
